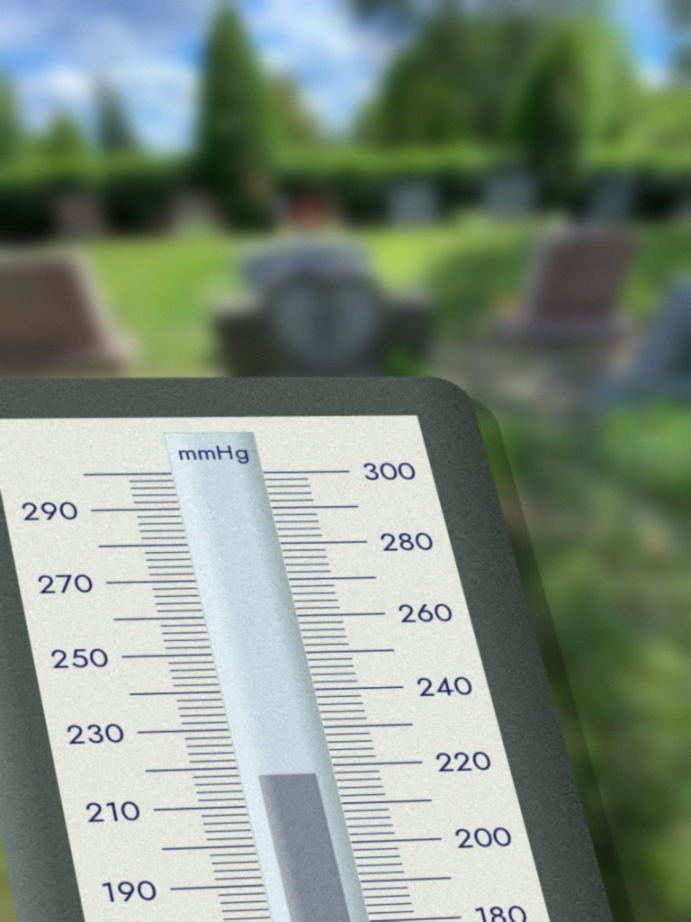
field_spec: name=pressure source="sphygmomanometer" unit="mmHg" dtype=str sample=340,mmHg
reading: 218,mmHg
